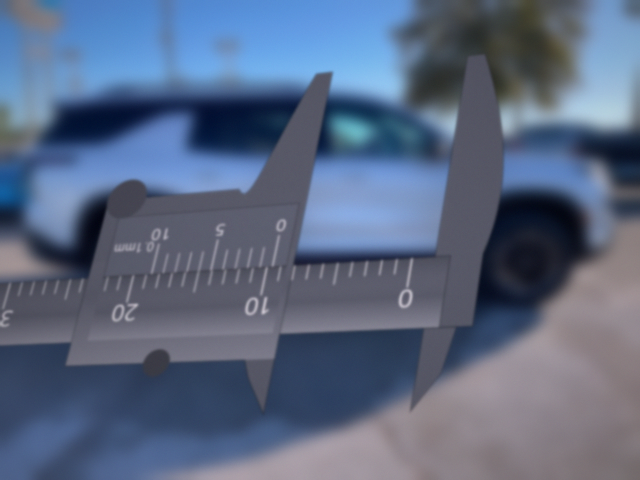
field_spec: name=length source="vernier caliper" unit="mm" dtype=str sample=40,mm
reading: 9.6,mm
